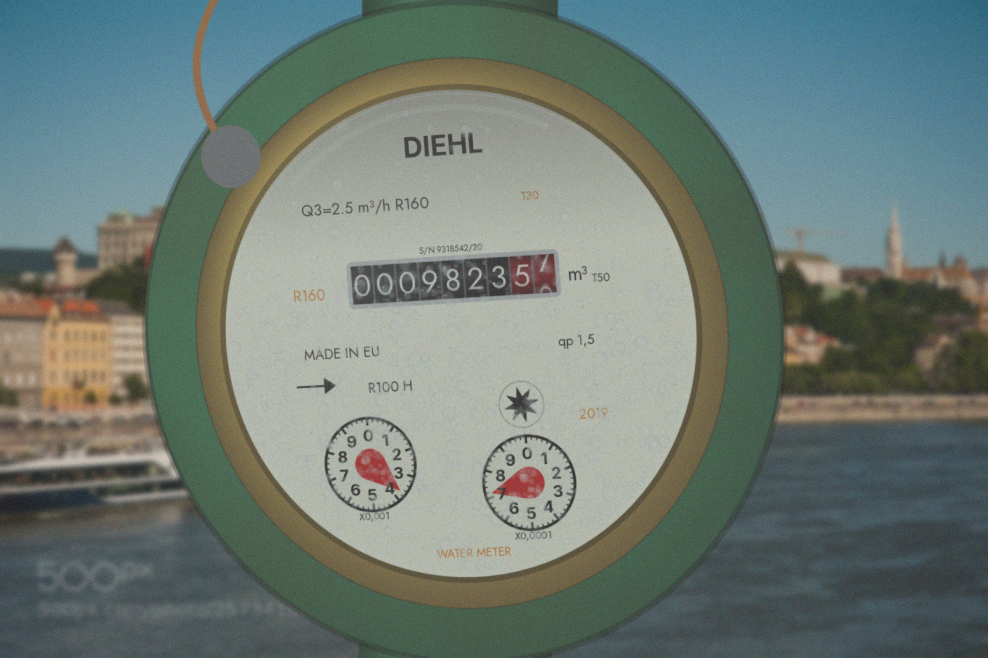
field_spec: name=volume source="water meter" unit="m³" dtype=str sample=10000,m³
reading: 9823.5737,m³
